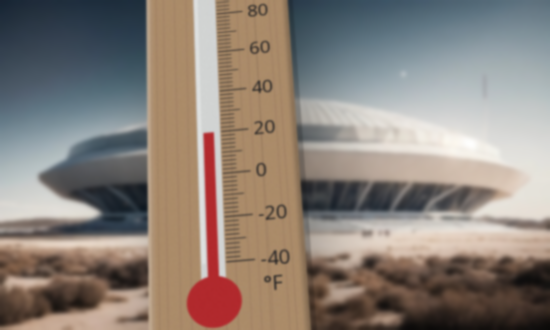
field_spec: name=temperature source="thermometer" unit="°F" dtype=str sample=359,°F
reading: 20,°F
